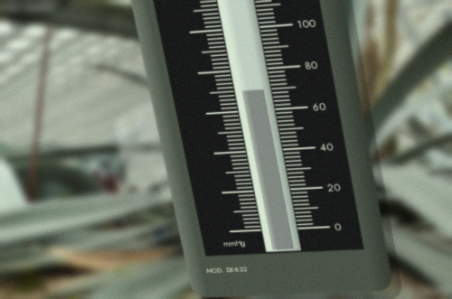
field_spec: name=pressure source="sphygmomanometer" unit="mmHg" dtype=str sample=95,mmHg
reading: 70,mmHg
